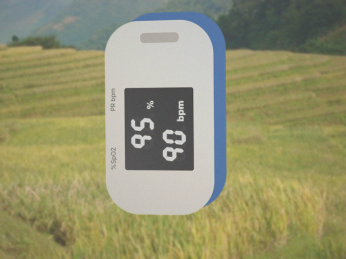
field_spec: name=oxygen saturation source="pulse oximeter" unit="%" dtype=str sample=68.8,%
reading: 95,%
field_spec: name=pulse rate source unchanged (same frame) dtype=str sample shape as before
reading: 90,bpm
